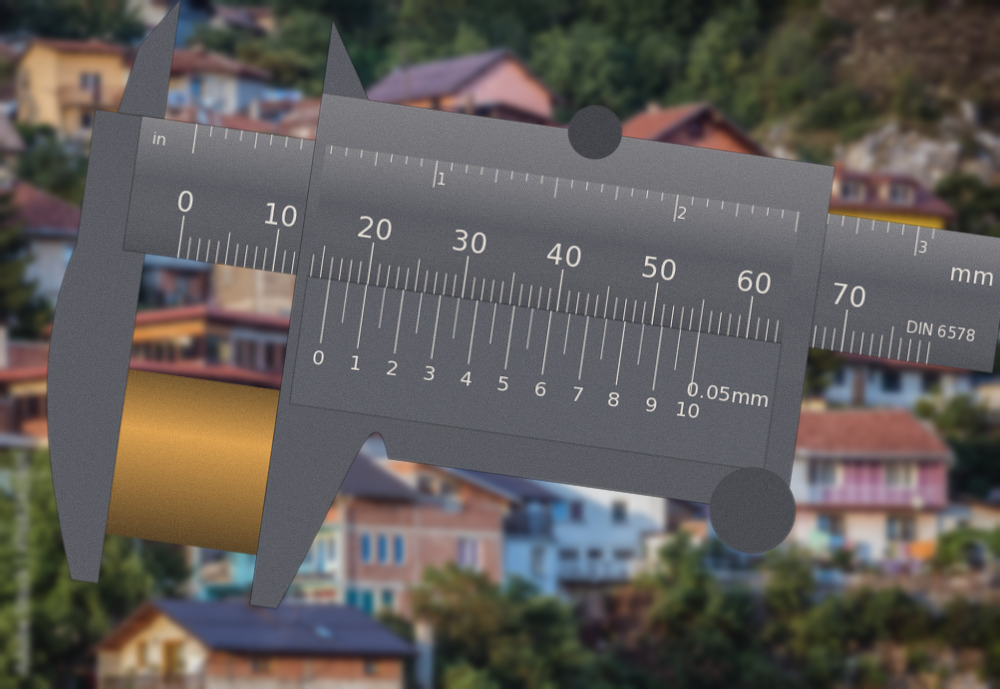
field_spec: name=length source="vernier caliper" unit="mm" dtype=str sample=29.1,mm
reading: 16.0,mm
